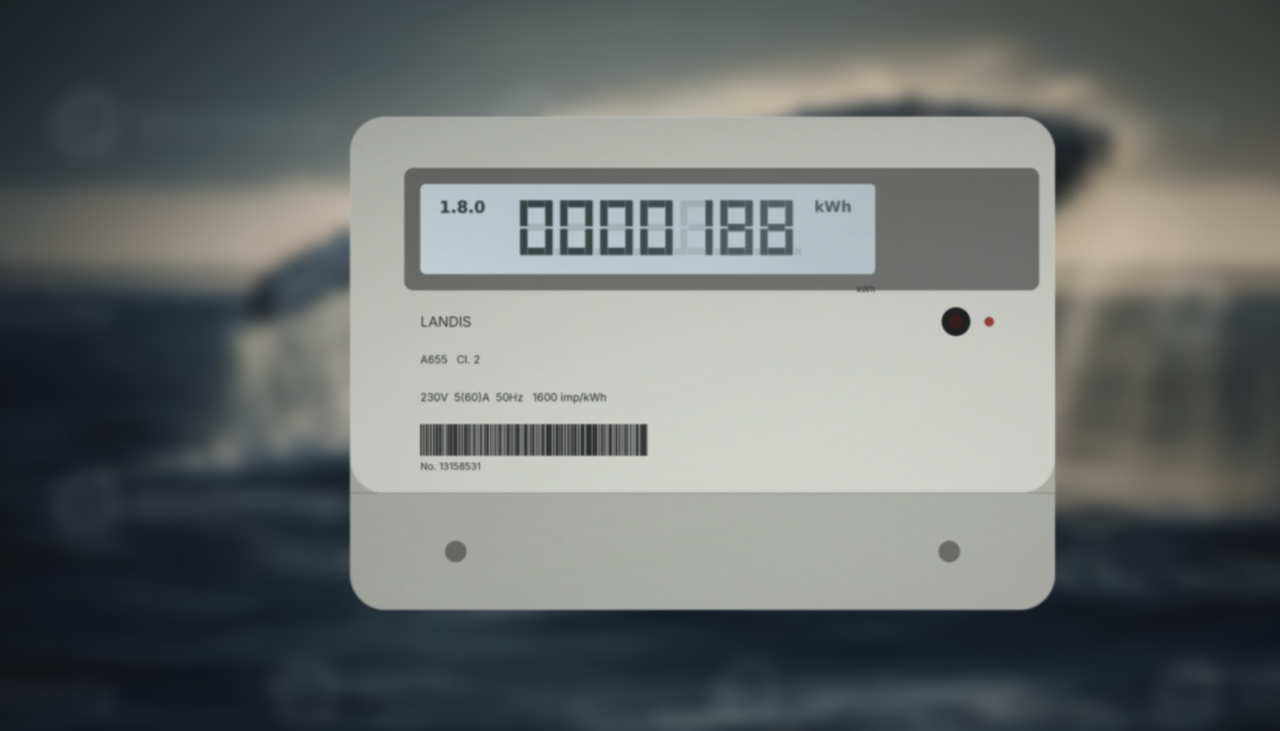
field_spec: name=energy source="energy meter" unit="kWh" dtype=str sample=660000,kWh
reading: 188,kWh
